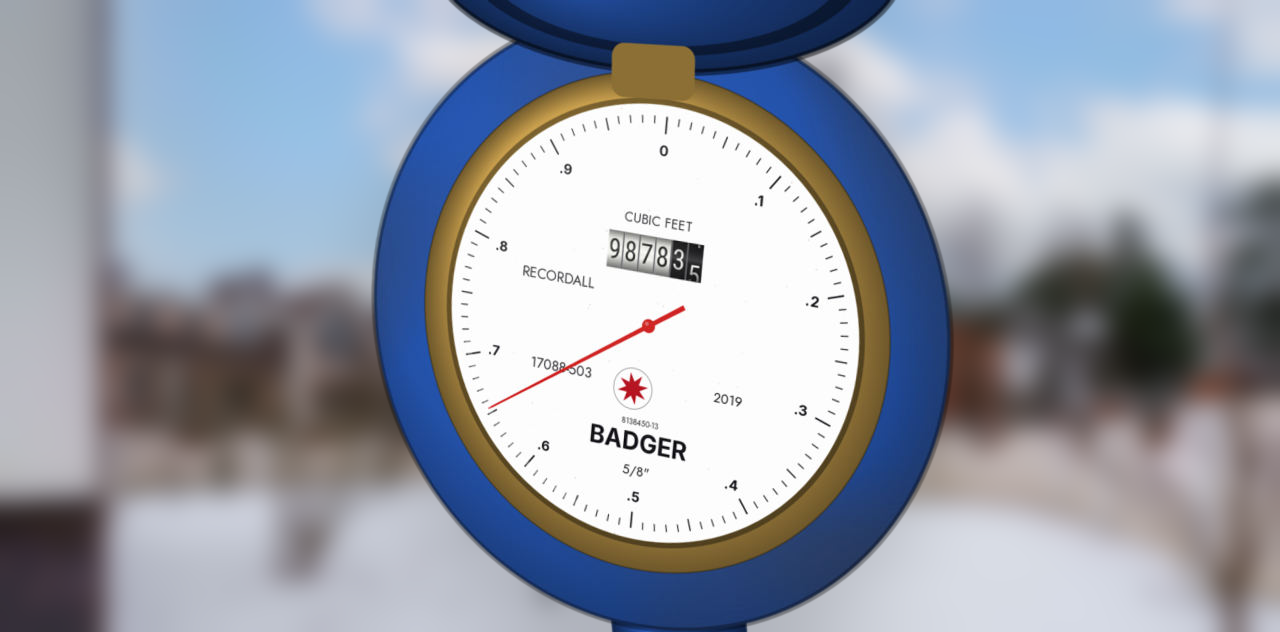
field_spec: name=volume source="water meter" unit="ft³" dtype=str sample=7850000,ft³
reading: 987834.65,ft³
